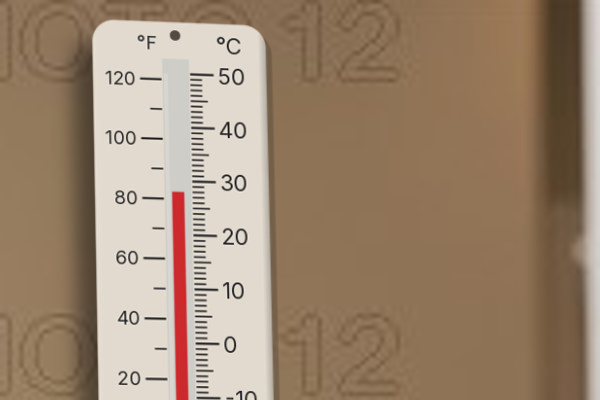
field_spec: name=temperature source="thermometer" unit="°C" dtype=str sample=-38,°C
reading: 28,°C
